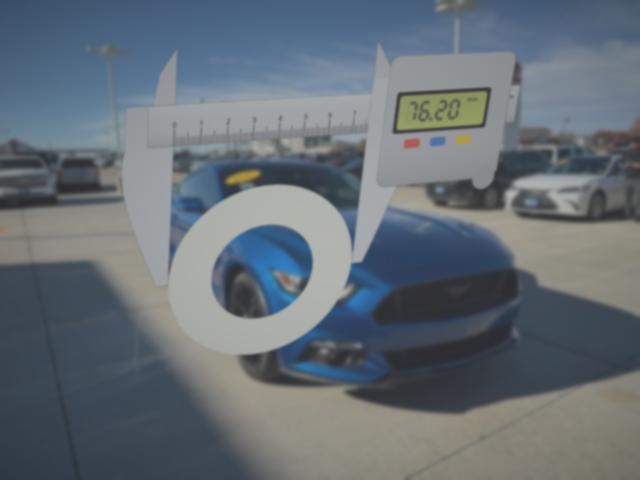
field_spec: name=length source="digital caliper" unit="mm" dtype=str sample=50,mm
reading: 76.20,mm
